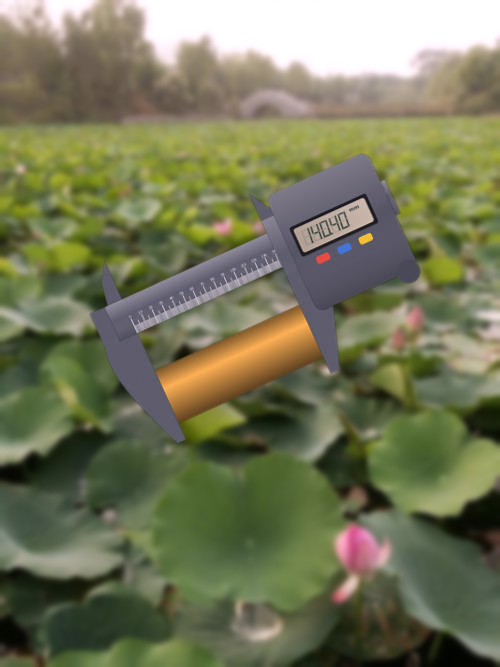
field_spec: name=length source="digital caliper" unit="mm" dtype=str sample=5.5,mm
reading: 140.40,mm
